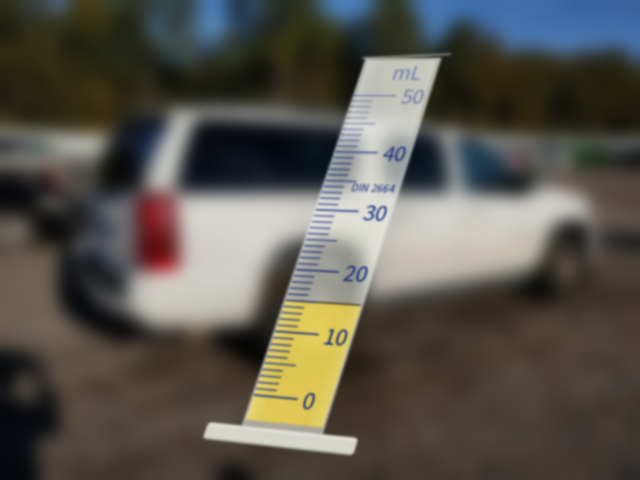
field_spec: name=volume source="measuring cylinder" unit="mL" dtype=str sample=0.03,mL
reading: 15,mL
